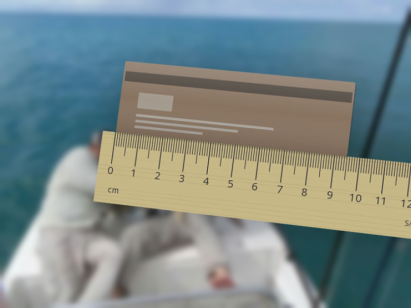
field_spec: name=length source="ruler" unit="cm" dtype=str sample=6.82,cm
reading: 9.5,cm
